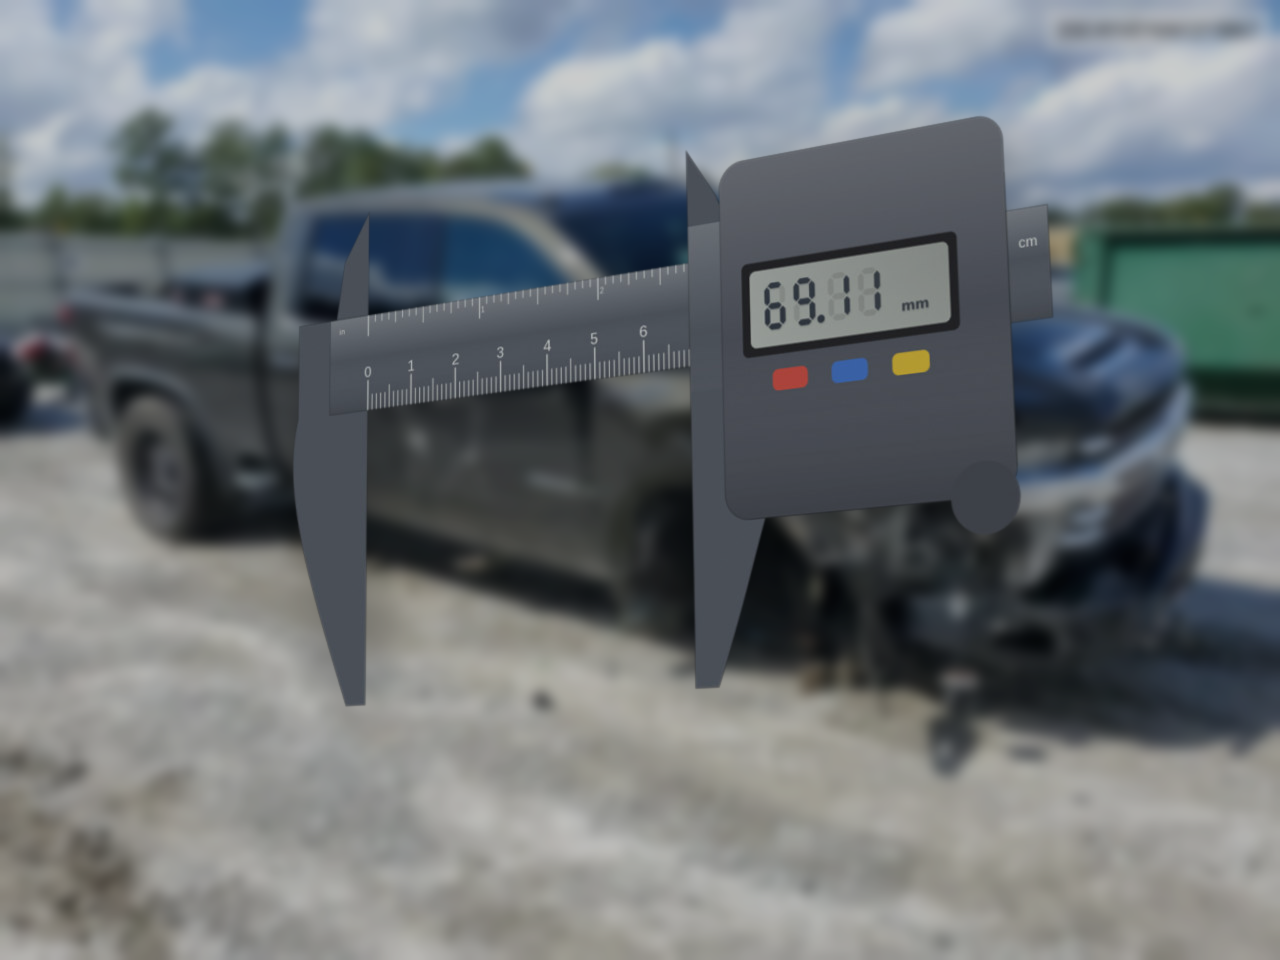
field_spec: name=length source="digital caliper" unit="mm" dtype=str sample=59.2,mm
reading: 69.11,mm
